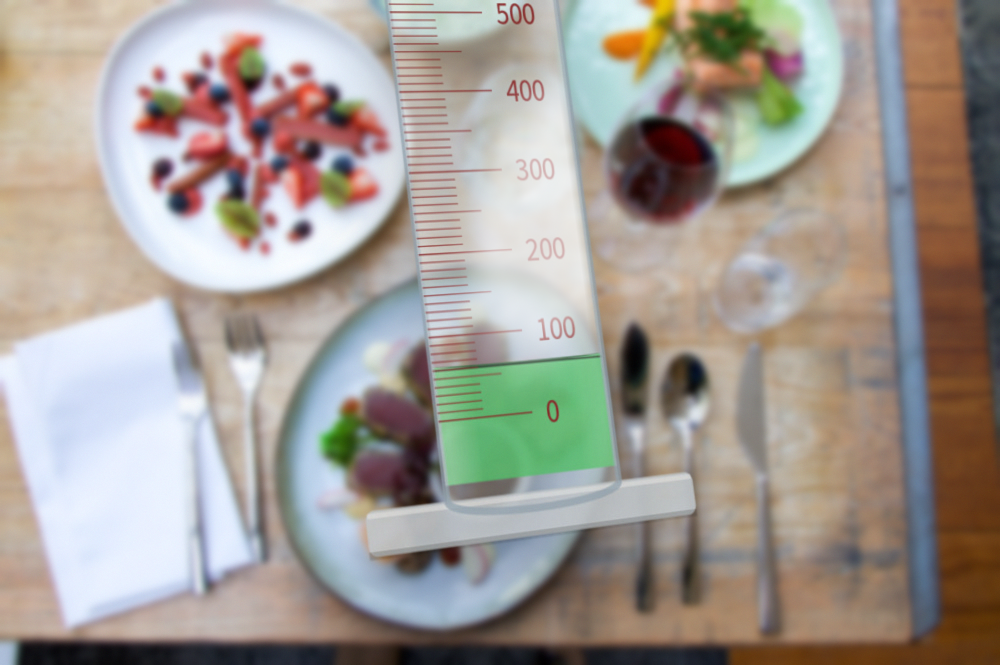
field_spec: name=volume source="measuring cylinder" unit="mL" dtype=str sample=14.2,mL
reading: 60,mL
